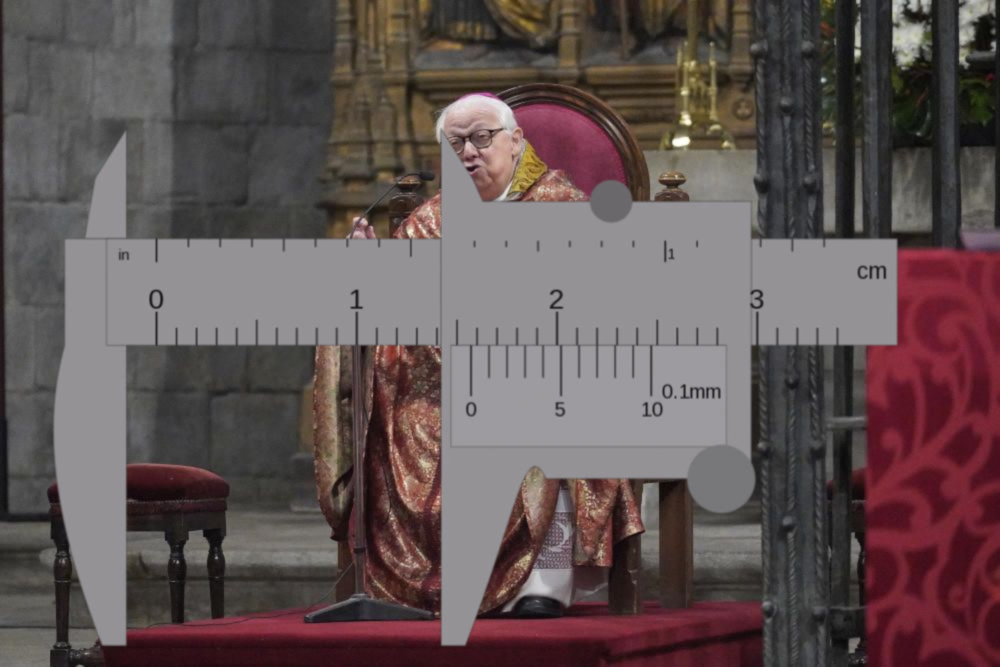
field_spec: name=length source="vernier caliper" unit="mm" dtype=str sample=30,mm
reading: 15.7,mm
